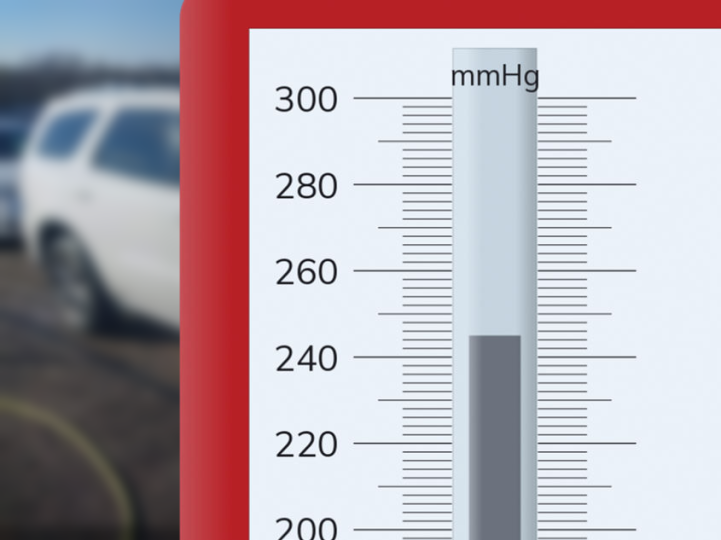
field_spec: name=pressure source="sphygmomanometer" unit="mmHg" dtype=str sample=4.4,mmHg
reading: 245,mmHg
